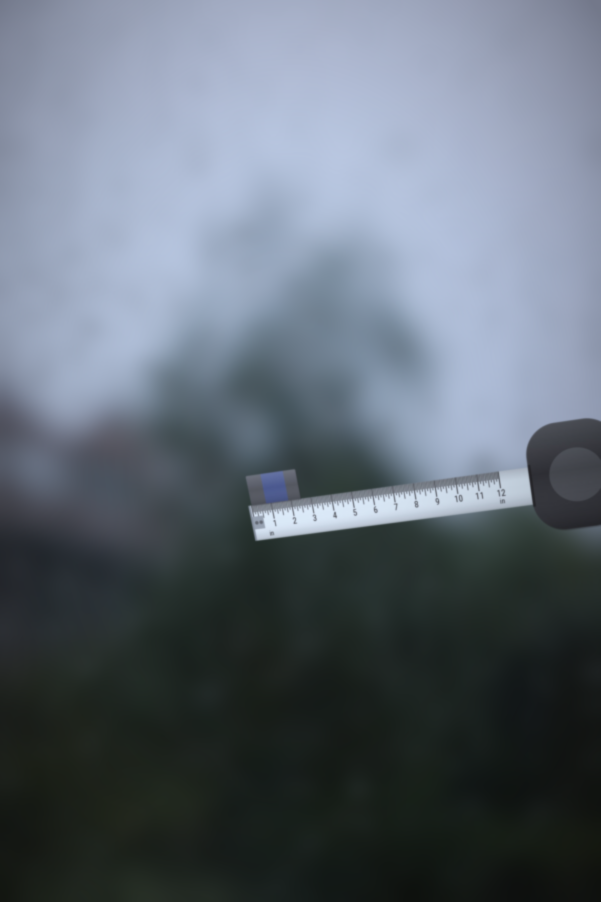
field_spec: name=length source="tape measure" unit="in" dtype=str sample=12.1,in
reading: 2.5,in
